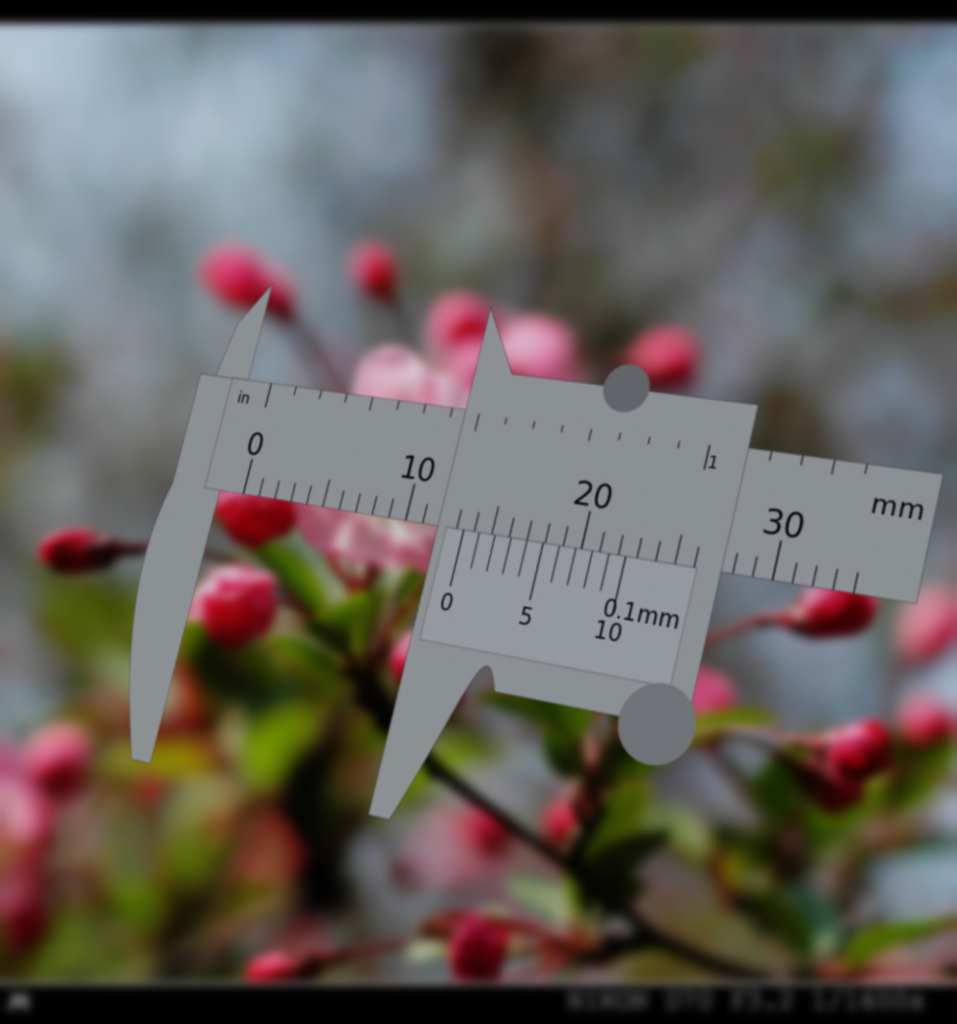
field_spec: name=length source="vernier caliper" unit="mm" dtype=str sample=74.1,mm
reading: 13.4,mm
